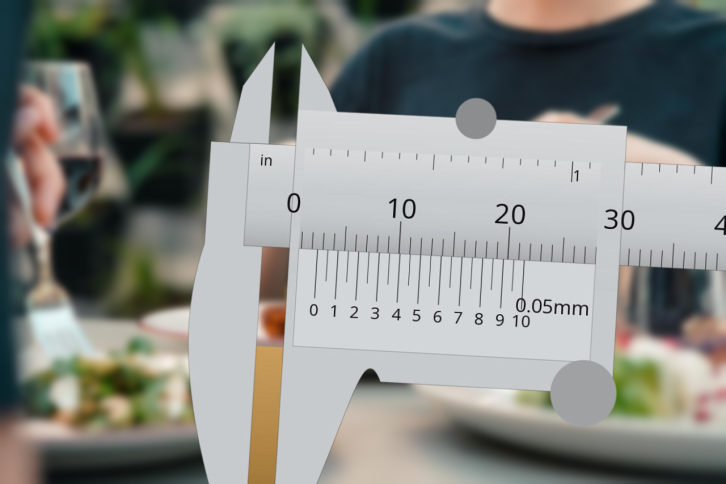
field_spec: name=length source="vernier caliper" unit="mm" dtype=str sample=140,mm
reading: 2.5,mm
